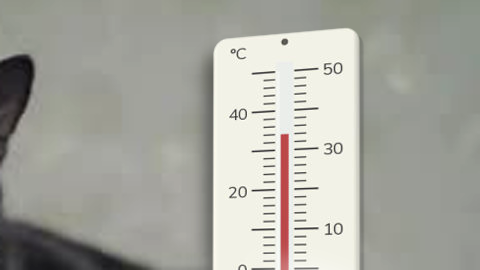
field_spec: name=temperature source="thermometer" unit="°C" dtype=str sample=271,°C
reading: 34,°C
